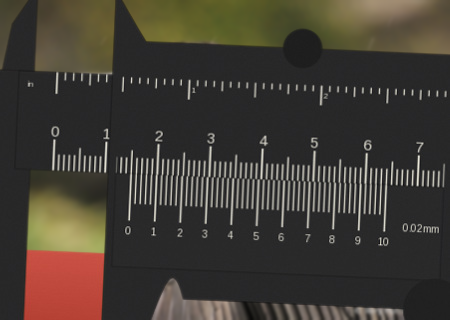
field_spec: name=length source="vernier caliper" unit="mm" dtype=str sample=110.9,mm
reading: 15.0,mm
